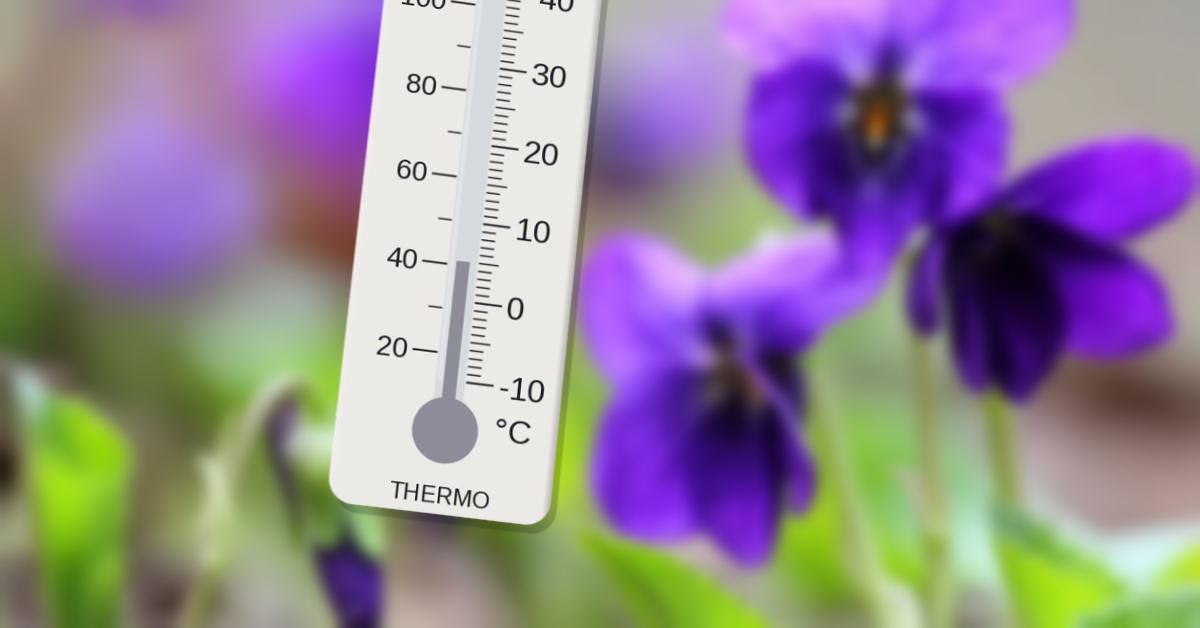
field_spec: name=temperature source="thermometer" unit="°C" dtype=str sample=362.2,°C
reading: 5,°C
